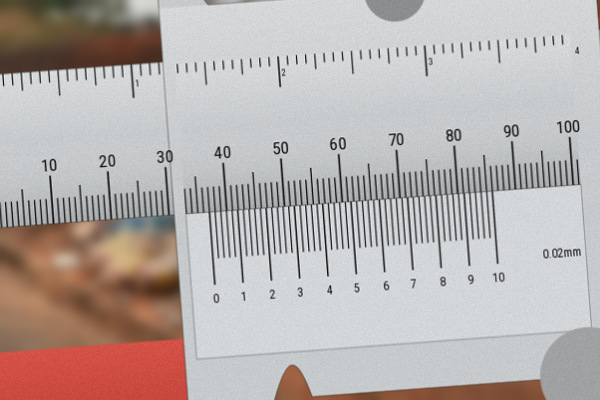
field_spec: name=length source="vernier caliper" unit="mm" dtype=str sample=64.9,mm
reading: 37.0,mm
